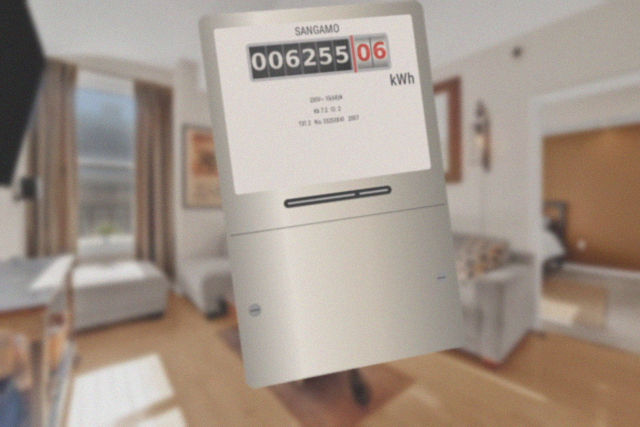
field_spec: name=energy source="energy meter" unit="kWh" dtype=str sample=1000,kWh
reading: 6255.06,kWh
